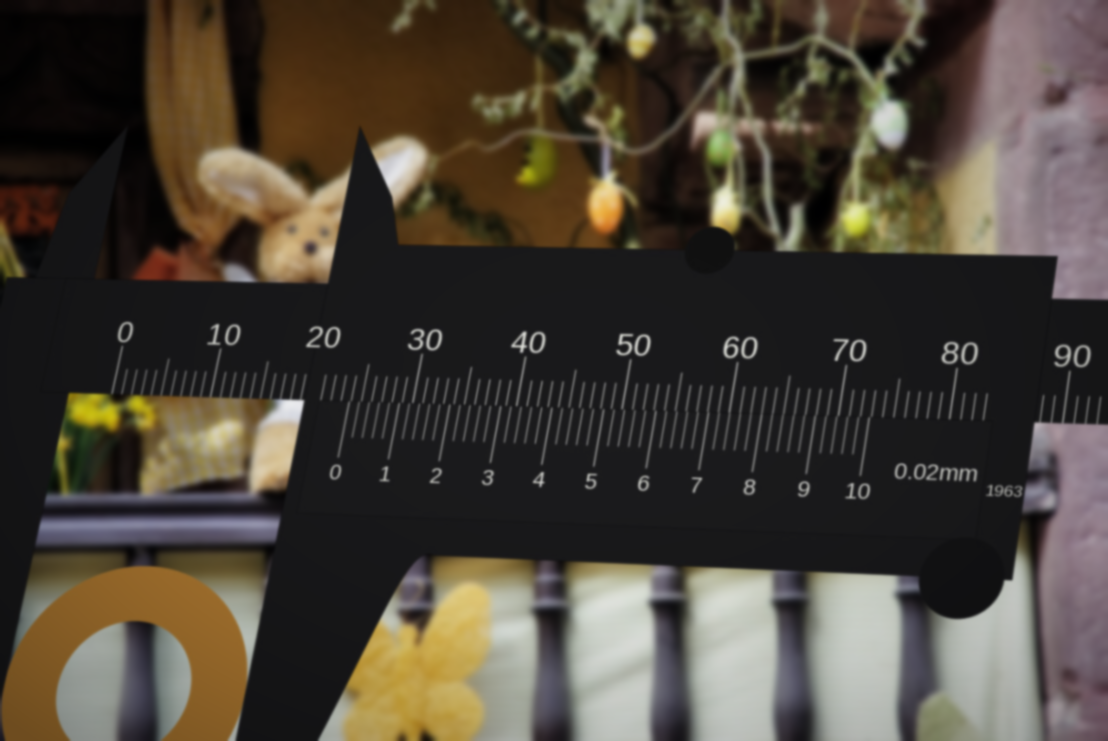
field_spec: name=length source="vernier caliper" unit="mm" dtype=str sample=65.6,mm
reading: 23.8,mm
